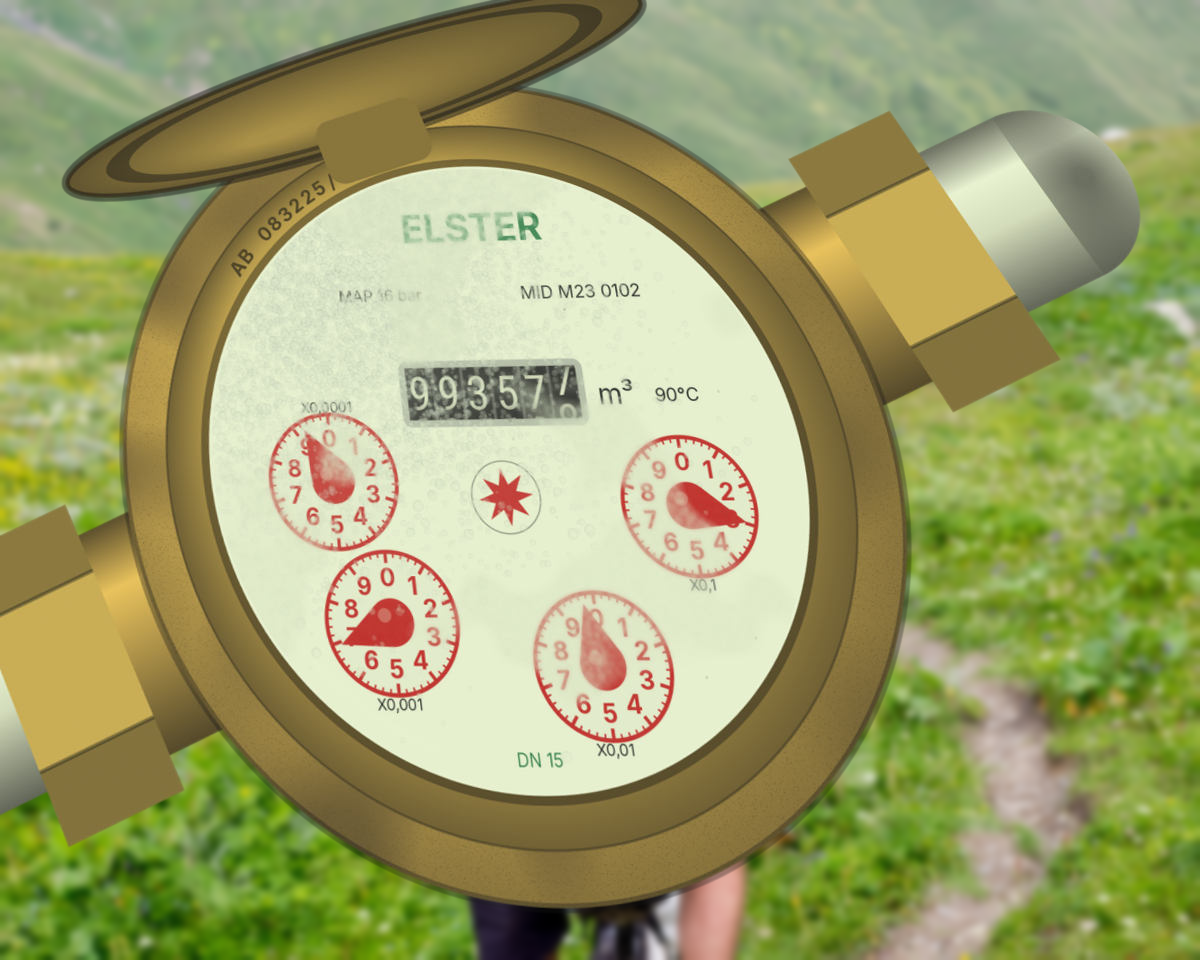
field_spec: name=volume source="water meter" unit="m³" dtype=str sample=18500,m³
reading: 993577.2969,m³
